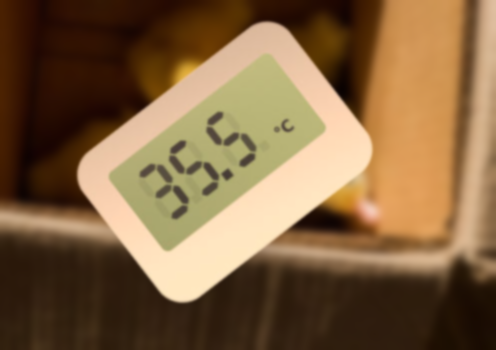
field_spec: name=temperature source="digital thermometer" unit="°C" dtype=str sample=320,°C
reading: 35.5,°C
